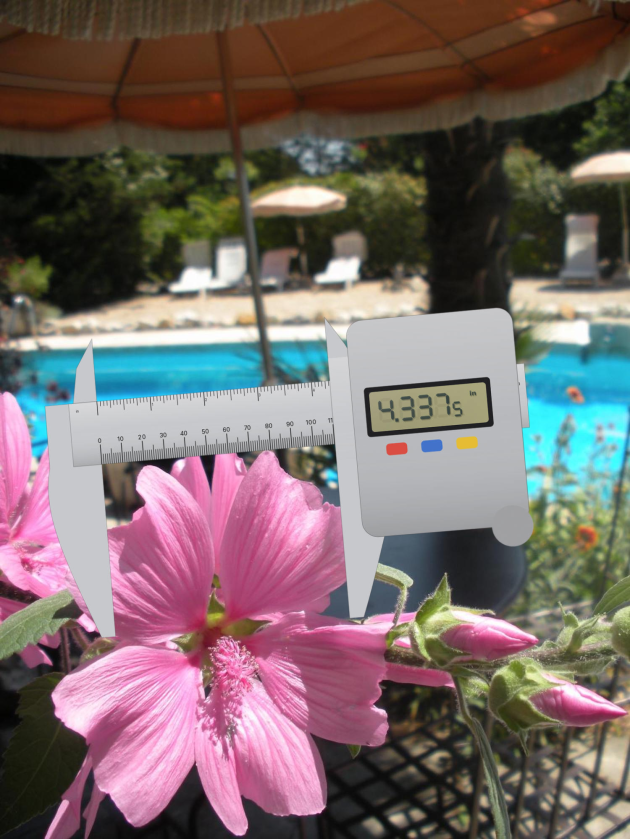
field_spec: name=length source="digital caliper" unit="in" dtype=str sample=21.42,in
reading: 4.3375,in
